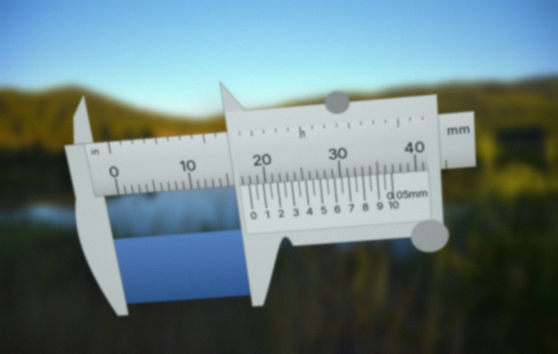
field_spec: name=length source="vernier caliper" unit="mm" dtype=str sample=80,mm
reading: 17.8,mm
